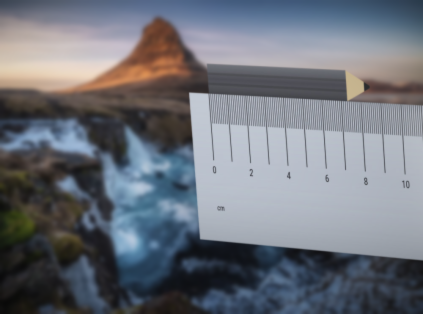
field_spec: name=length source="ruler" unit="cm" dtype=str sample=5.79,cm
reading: 8.5,cm
